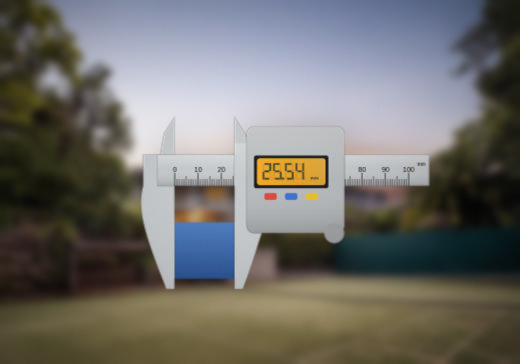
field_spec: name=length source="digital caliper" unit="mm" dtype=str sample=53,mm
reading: 25.54,mm
